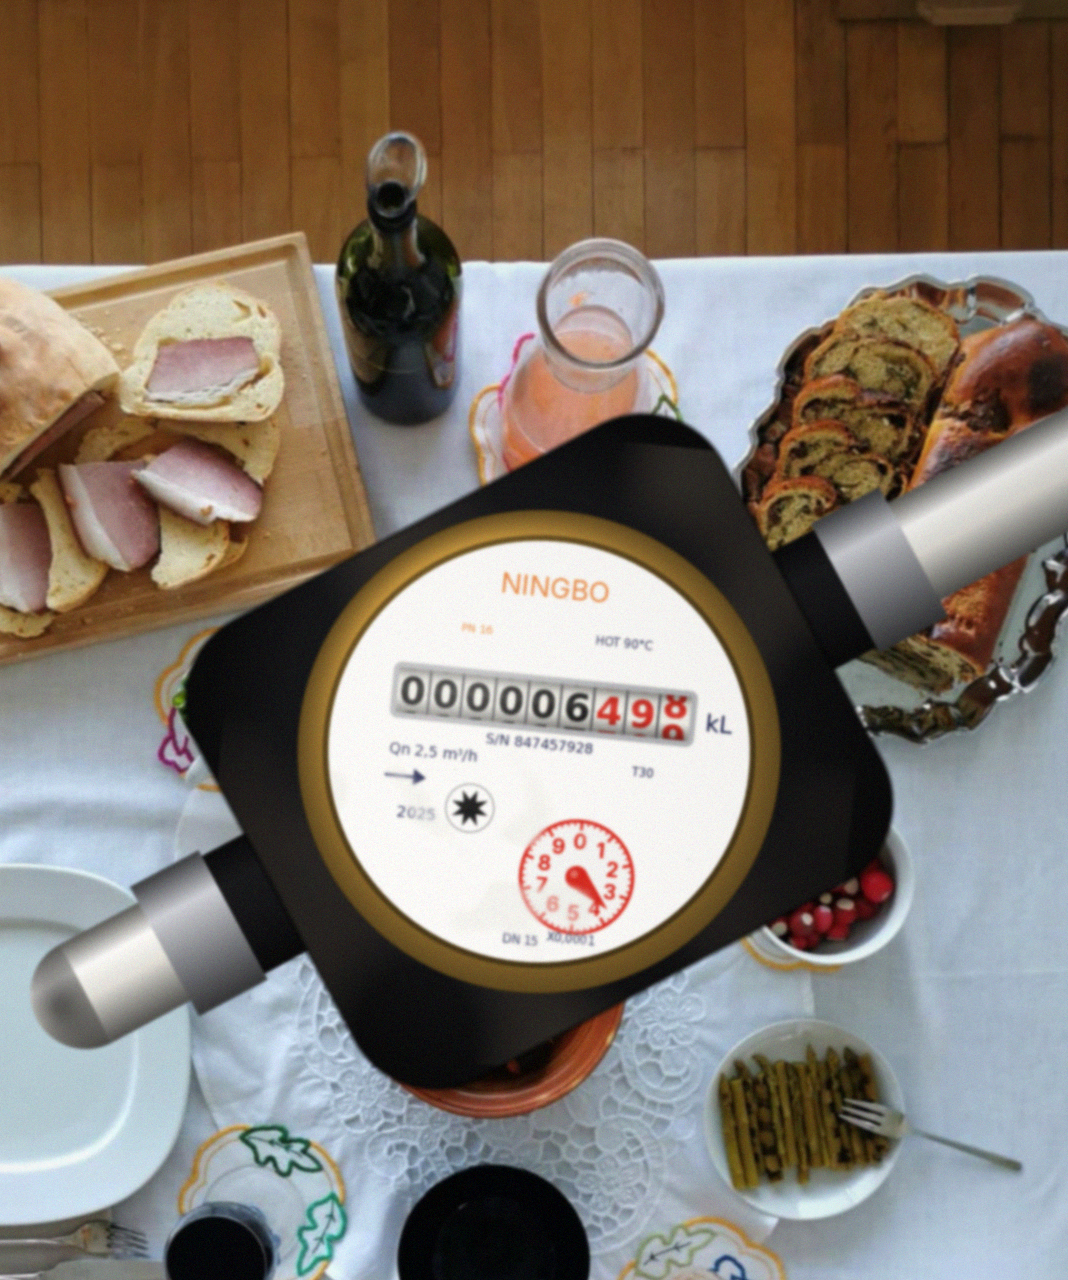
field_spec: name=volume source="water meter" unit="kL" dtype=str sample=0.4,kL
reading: 6.4983,kL
